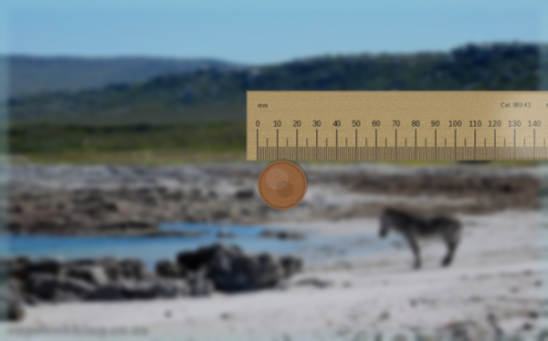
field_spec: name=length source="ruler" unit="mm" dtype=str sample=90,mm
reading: 25,mm
